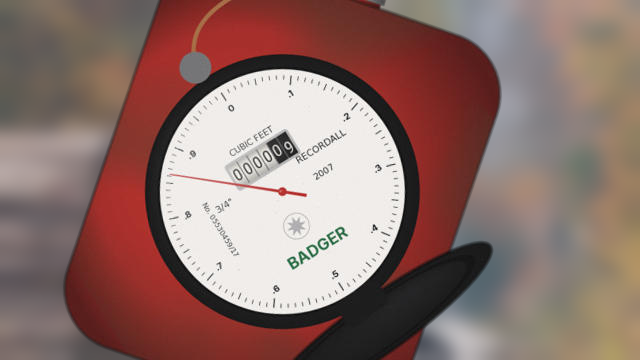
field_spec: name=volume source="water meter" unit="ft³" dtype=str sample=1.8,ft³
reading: 8.86,ft³
